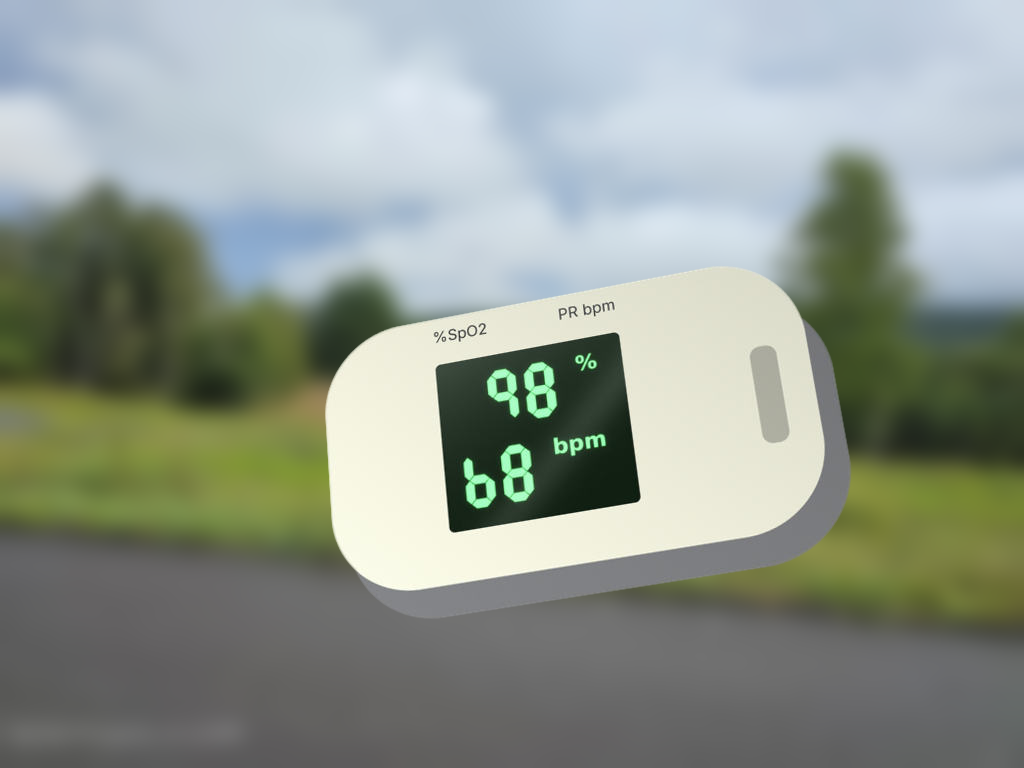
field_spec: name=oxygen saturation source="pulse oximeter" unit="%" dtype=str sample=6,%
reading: 98,%
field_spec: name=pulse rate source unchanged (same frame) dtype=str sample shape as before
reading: 68,bpm
